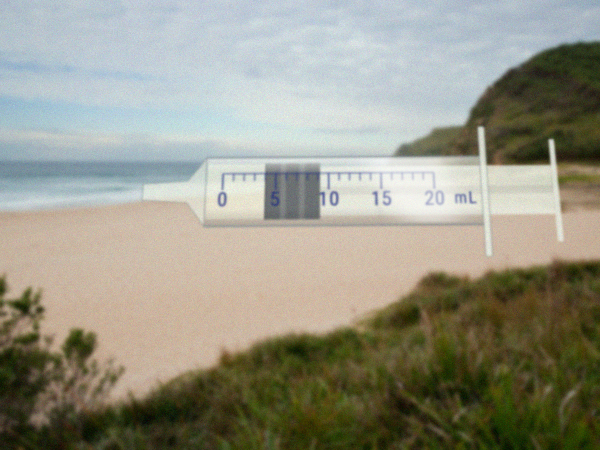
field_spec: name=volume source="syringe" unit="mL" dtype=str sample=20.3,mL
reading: 4,mL
